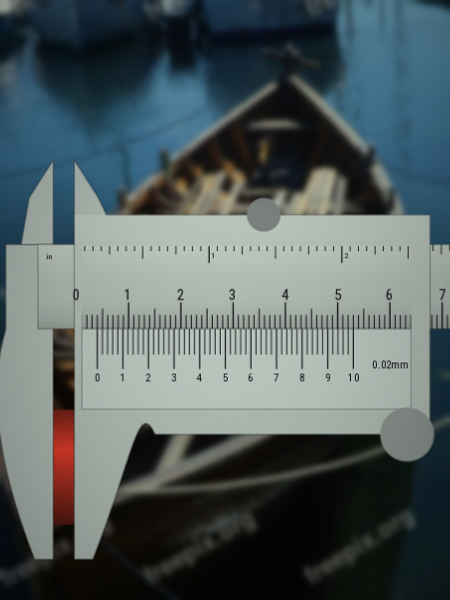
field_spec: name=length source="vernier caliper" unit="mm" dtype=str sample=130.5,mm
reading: 4.0,mm
